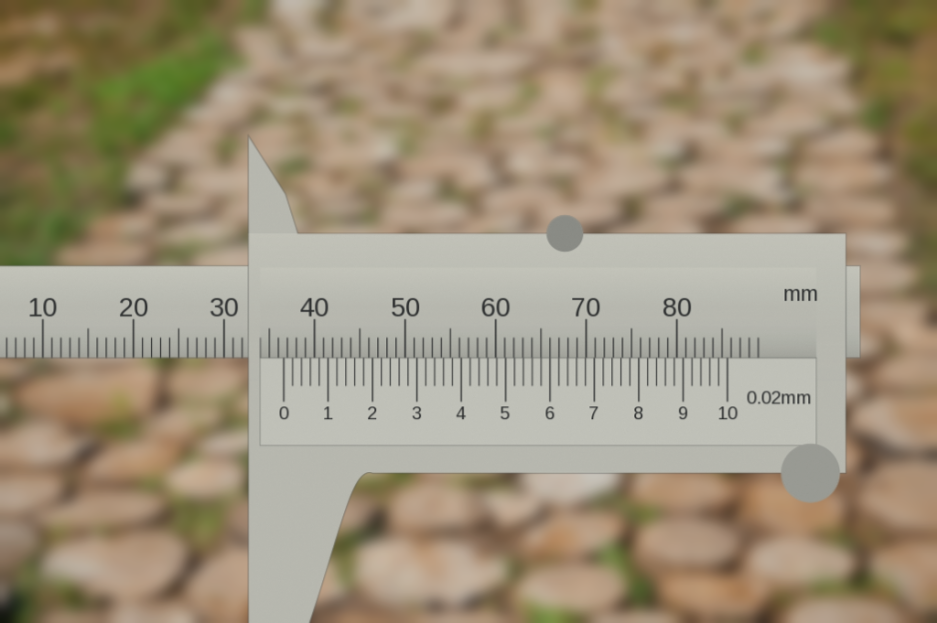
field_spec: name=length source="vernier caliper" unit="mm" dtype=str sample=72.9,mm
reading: 36.6,mm
